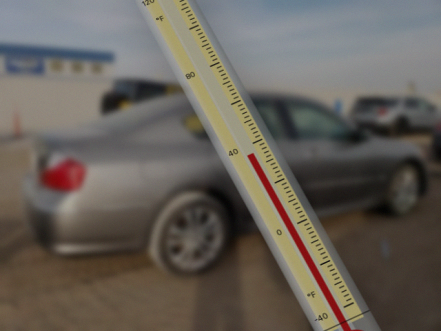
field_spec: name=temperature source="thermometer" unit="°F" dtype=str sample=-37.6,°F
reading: 36,°F
